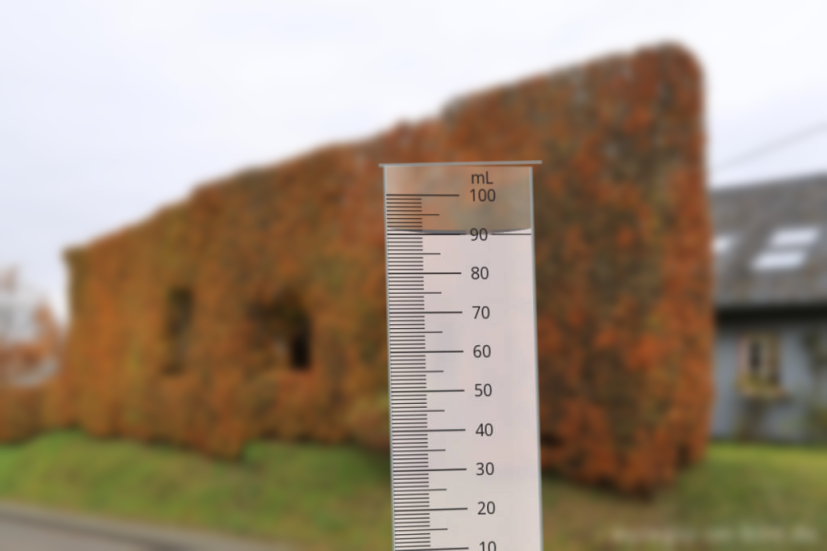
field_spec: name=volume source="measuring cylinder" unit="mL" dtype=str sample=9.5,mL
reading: 90,mL
